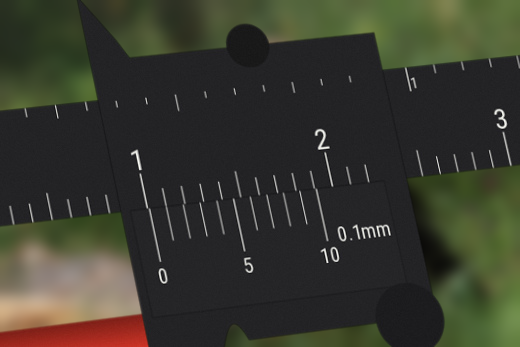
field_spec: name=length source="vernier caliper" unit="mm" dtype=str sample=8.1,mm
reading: 10.1,mm
